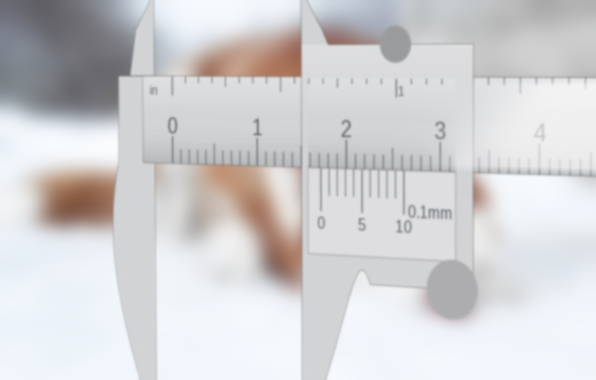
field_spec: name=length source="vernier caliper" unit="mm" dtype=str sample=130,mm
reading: 17.2,mm
